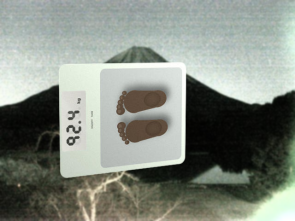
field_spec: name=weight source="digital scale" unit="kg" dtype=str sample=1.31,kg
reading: 92.4,kg
